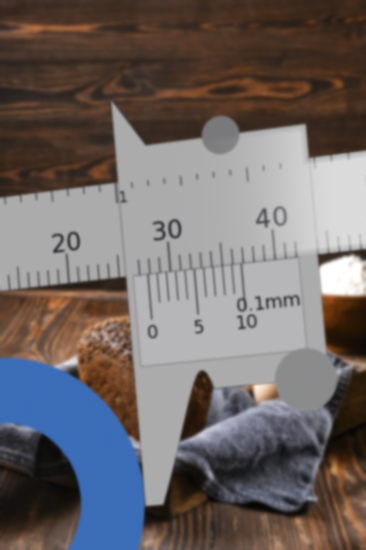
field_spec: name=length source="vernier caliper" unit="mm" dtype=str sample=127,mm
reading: 27.8,mm
